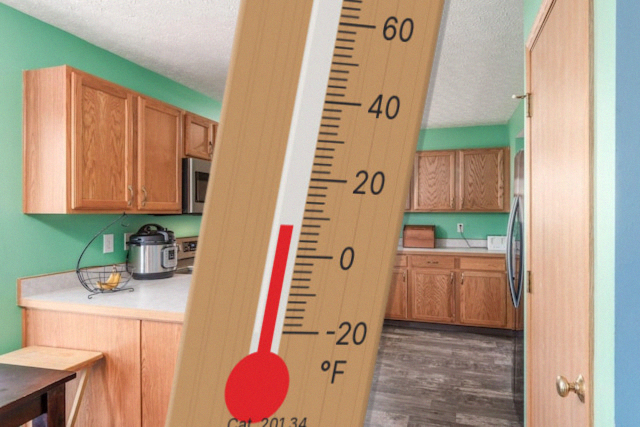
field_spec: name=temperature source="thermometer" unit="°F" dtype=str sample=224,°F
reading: 8,°F
